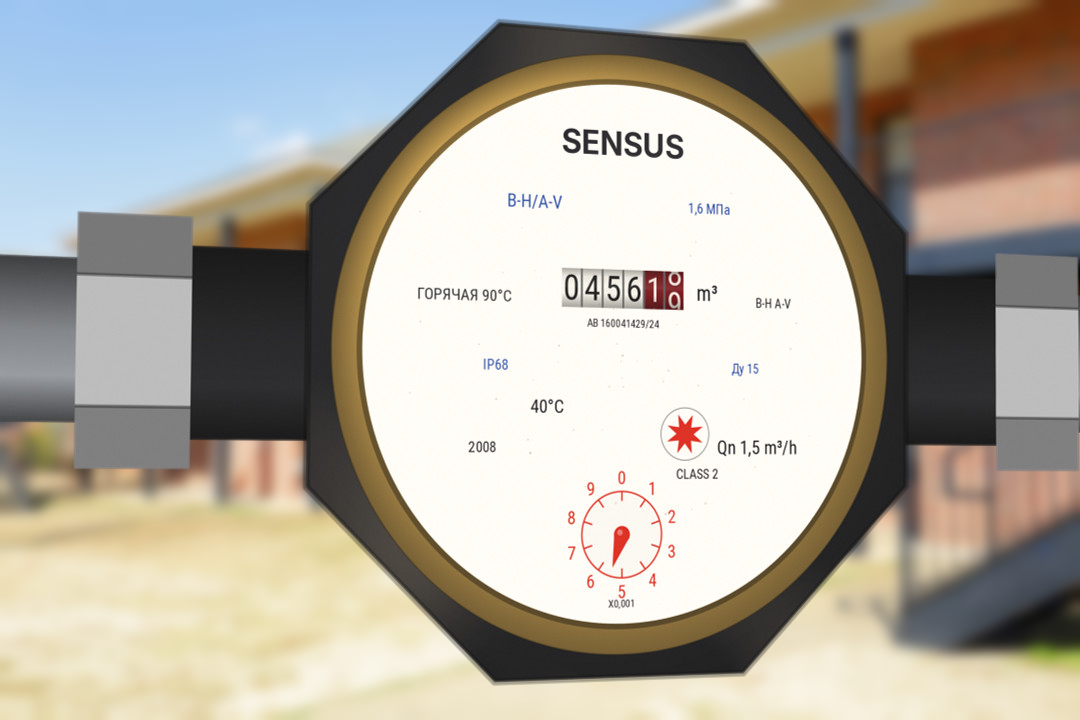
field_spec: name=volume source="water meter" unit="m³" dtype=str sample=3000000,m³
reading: 456.185,m³
